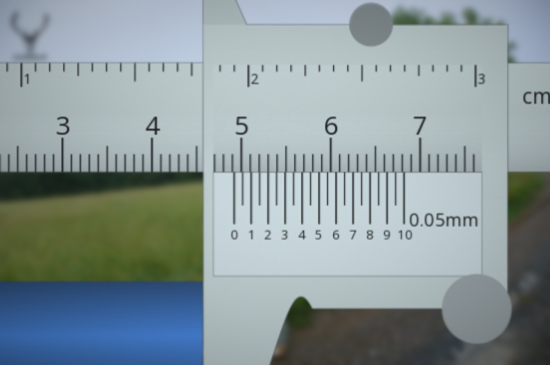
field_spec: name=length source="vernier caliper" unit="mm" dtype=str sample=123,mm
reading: 49.2,mm
